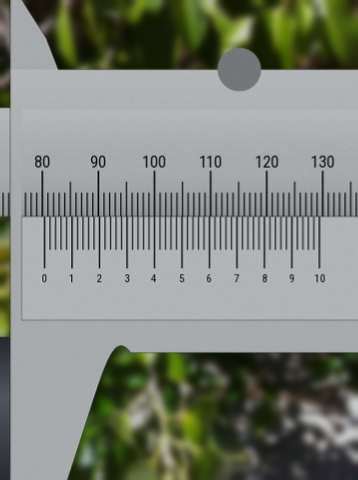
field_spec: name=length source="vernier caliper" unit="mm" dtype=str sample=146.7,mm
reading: 80.4,mm
